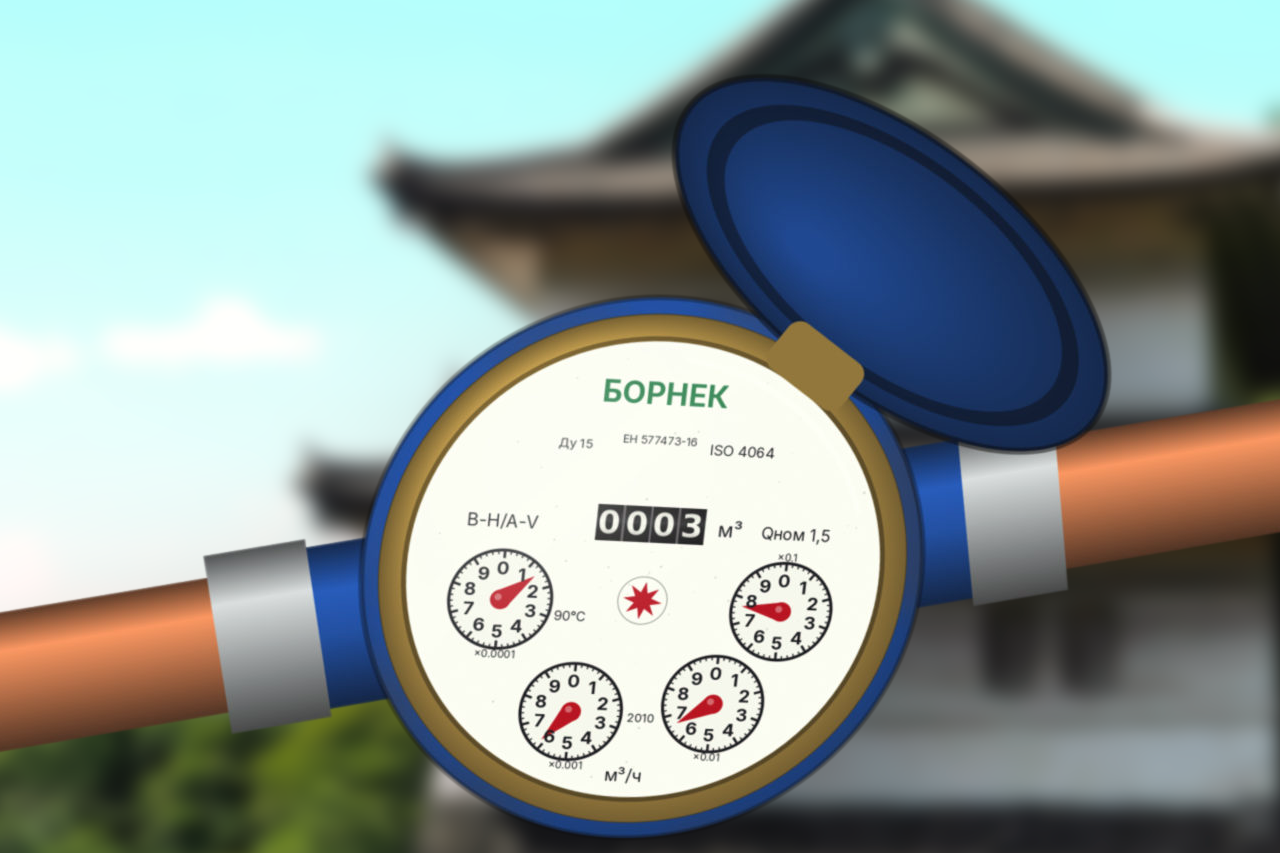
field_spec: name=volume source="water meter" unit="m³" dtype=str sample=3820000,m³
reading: 3.7661,m³
